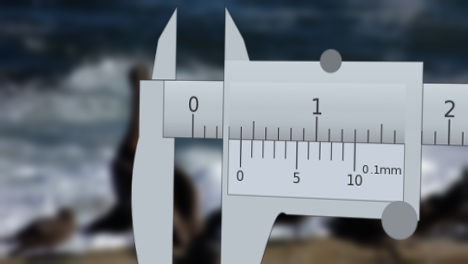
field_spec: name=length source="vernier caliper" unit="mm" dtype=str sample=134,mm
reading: 4.0,mm
